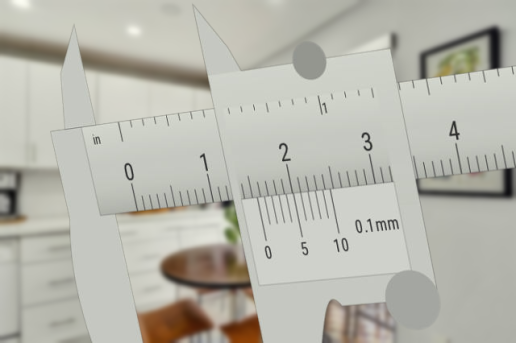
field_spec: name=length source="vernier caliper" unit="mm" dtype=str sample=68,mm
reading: 15.6,mm
